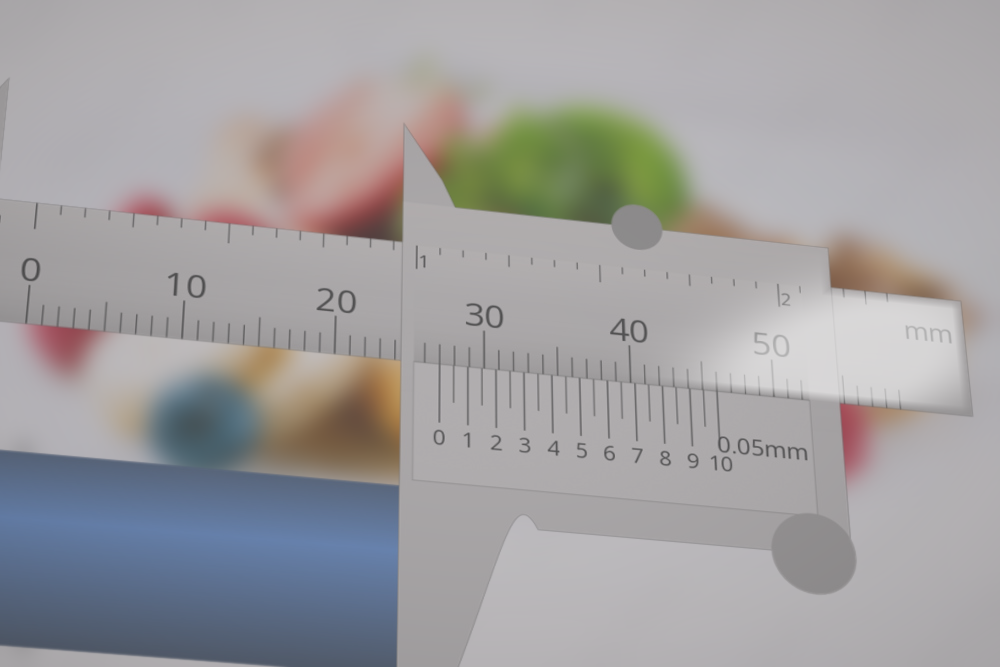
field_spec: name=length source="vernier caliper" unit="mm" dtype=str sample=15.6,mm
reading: 27.0,mm
